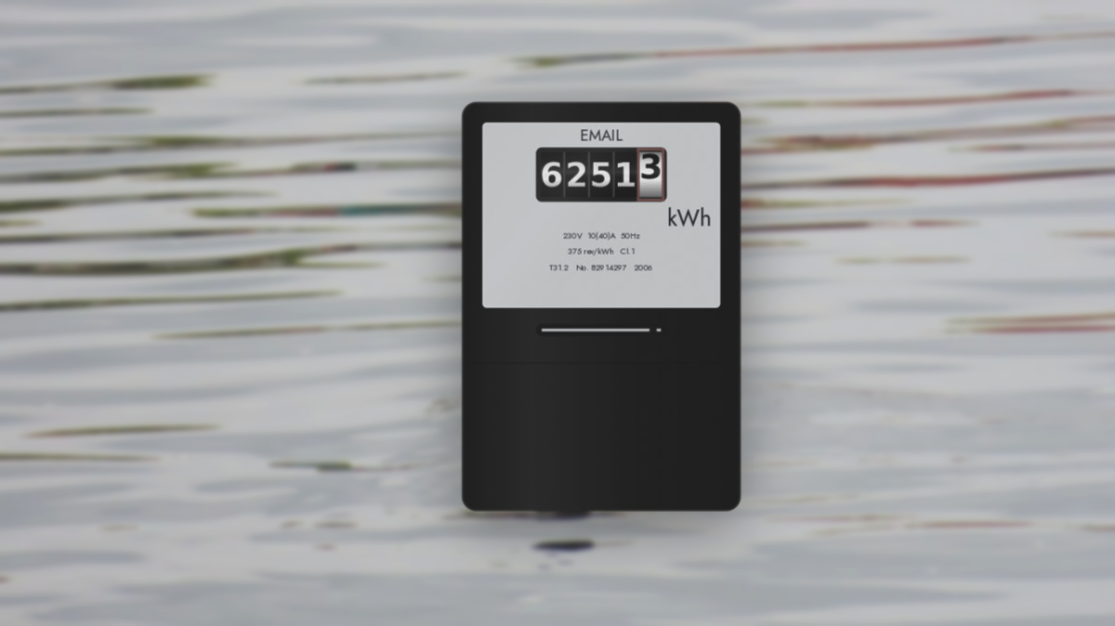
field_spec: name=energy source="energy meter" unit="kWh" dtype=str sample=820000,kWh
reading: 6251.3,kWh
